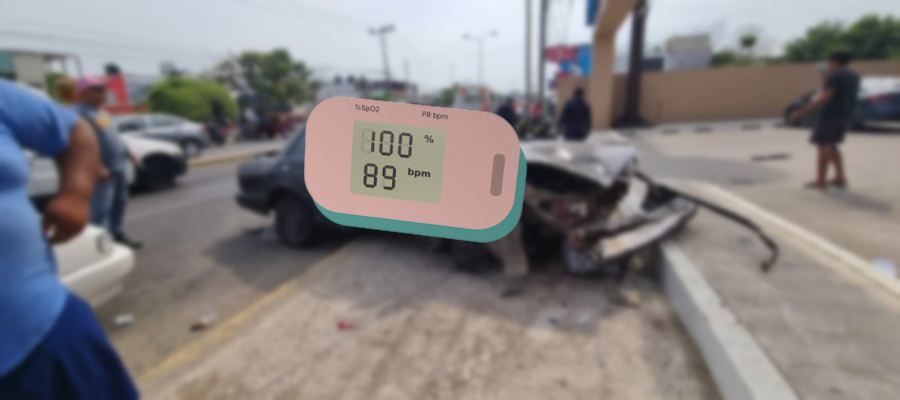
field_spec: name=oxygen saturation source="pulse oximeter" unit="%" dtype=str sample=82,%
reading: 100,%
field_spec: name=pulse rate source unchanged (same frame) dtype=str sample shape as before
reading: 89,bpm
